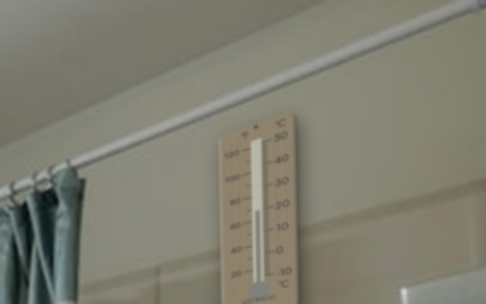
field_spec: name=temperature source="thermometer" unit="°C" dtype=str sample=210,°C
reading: 20,°C
